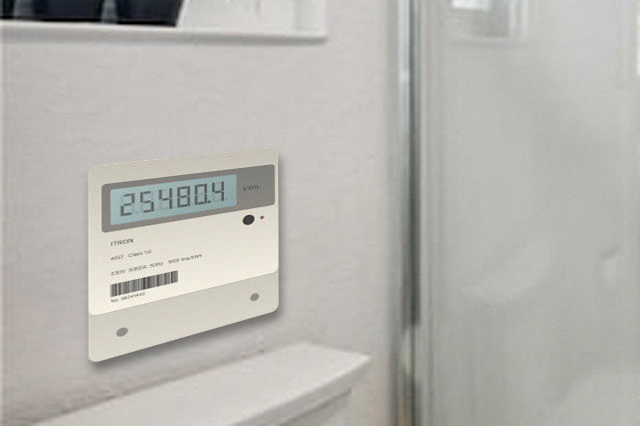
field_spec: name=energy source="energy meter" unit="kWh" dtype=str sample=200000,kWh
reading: 25480.4,kWh
